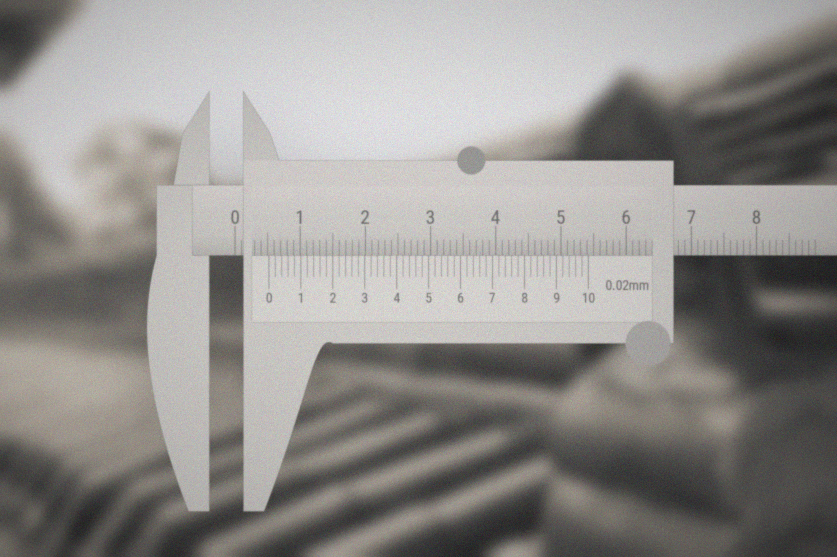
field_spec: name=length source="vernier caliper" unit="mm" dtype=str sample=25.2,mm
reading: 5.2,mm
